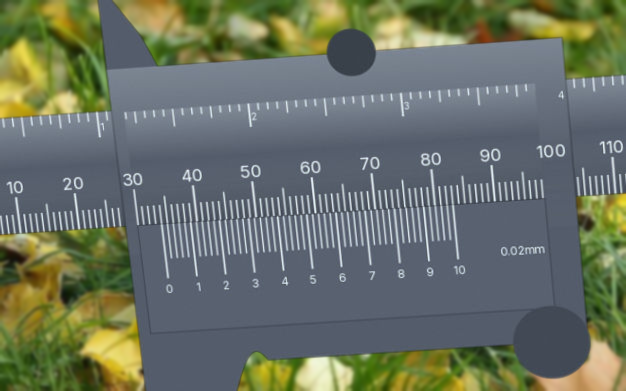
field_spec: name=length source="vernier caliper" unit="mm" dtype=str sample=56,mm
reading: 34.0,mm
